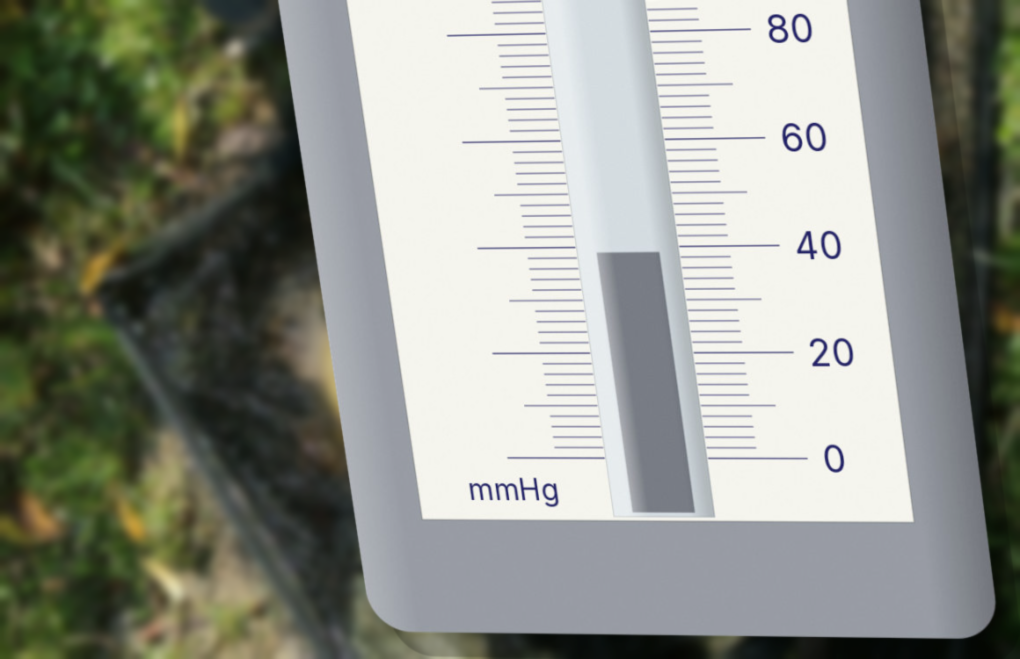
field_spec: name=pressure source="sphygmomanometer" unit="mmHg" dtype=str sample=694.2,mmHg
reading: 39,mmHg
